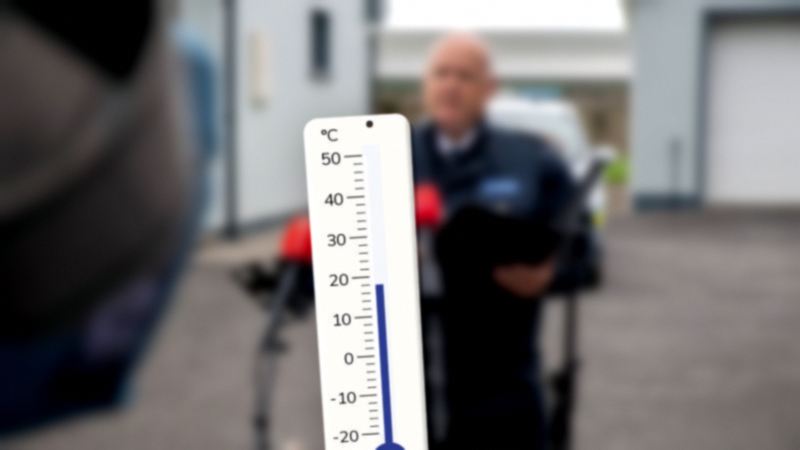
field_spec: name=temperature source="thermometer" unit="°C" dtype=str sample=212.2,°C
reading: 18,°C
